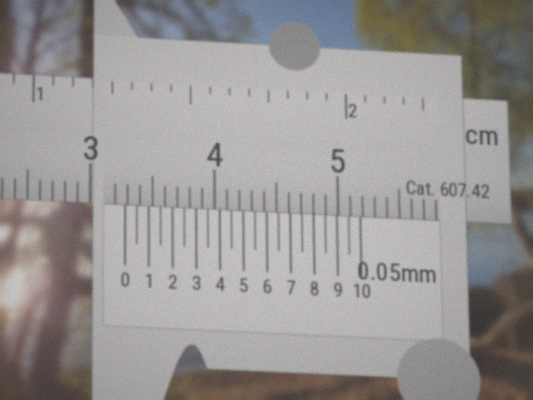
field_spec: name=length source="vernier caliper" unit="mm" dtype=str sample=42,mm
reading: 32.8,mm
